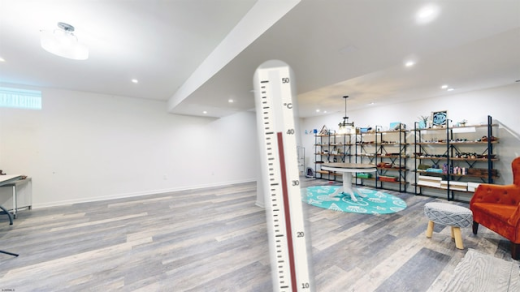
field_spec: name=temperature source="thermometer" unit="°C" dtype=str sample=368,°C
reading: 40,°C
